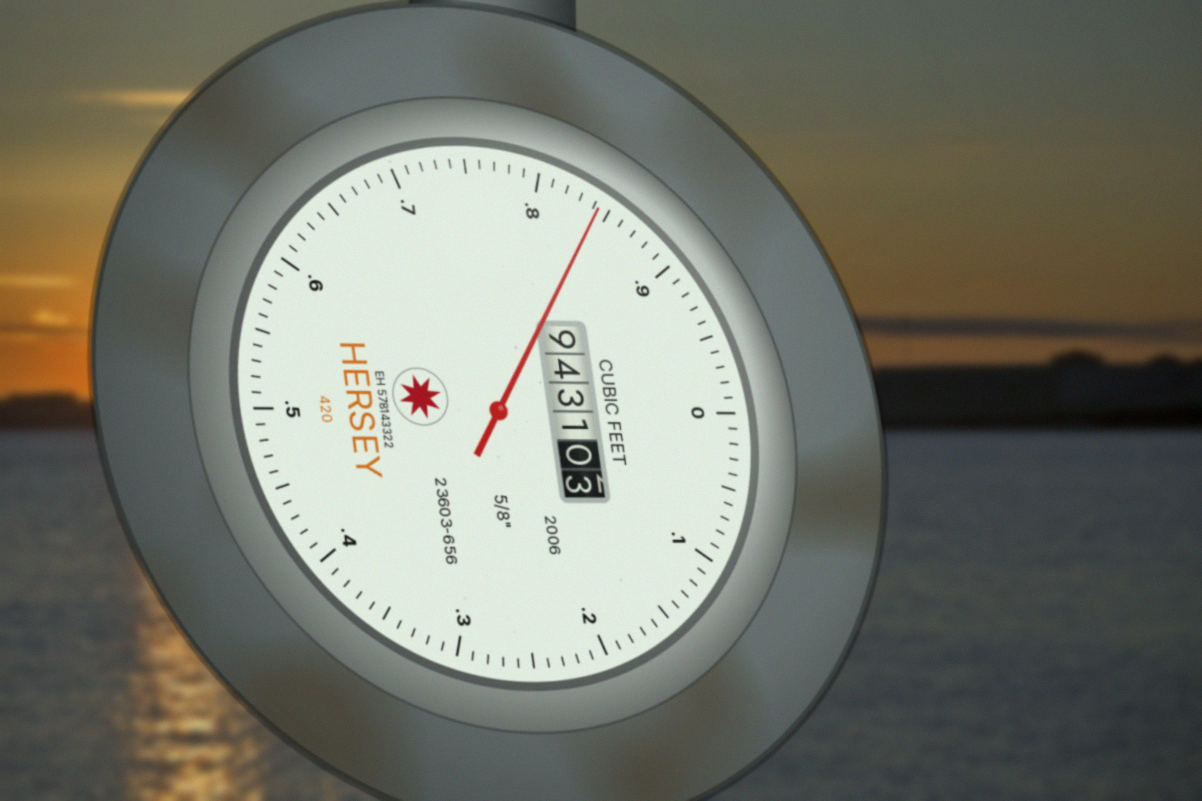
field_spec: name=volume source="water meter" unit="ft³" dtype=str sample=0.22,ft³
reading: 943102.84,ft³
